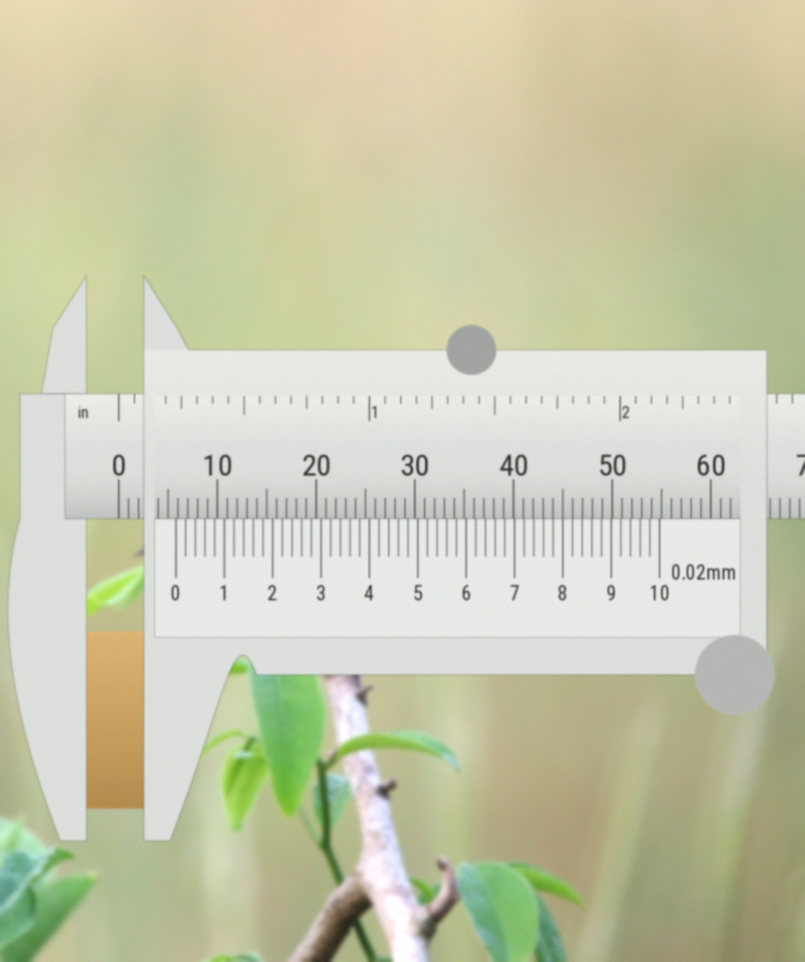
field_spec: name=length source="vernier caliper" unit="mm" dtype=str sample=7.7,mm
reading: 5.8,mm
